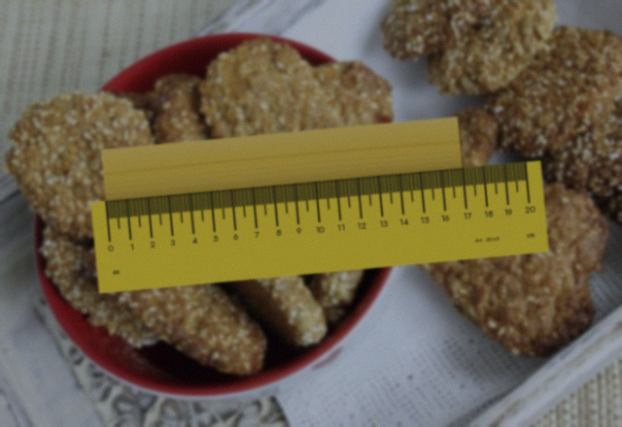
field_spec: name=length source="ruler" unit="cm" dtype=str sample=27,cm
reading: 17,cm
